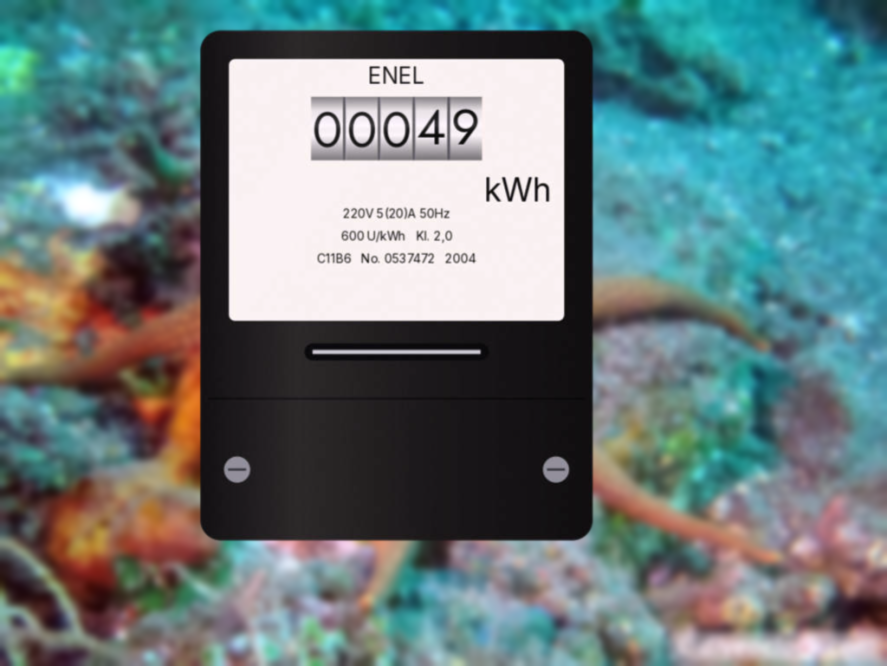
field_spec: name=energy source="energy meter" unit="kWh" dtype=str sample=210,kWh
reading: 49,kWh
